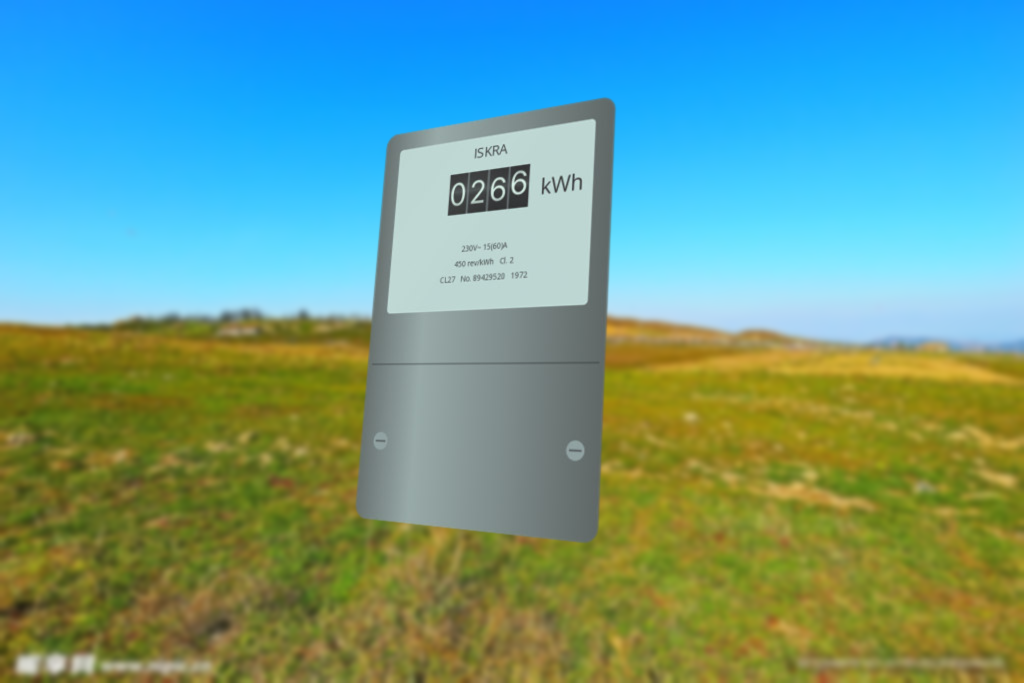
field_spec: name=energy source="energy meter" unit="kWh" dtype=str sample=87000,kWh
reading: 266,kWh
